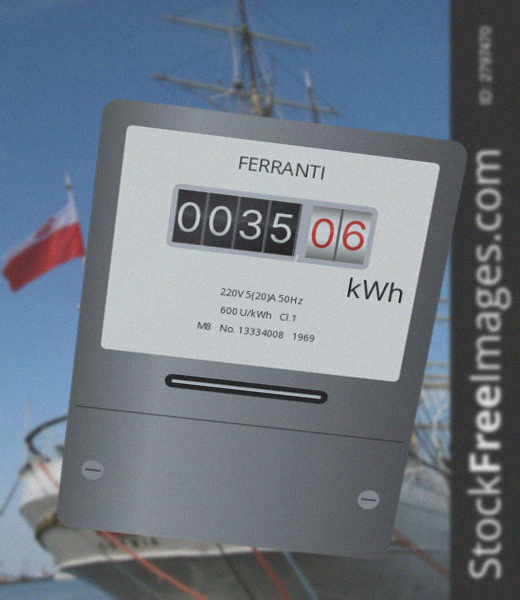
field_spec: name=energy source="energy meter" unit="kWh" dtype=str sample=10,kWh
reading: 35.06,kWh
